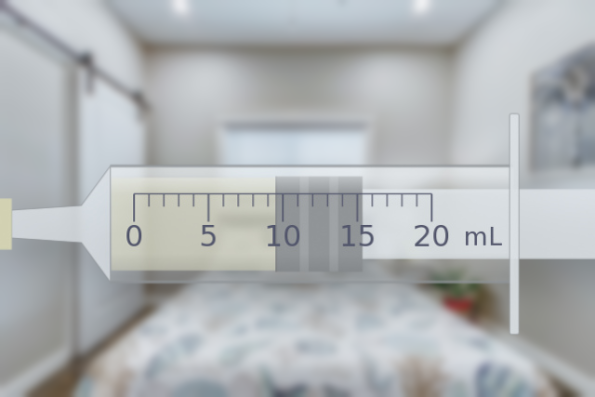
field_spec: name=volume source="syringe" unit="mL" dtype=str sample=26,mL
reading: 9.5,mL
